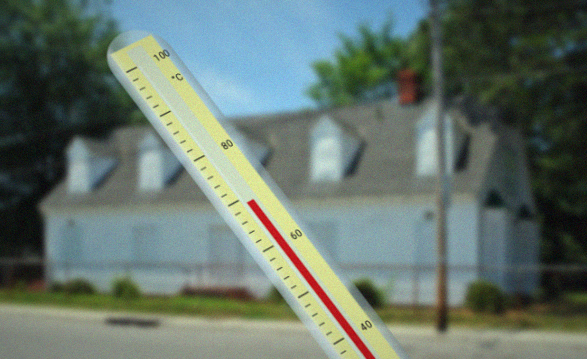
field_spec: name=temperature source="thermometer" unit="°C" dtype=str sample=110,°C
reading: 69,°C
